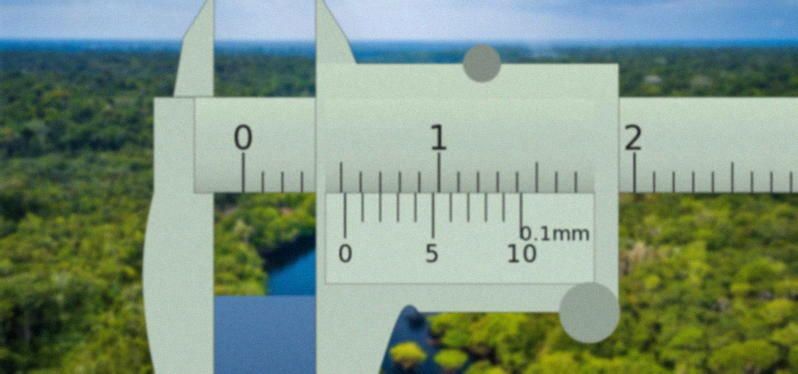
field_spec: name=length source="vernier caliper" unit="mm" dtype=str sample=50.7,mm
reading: 5.2,mm
